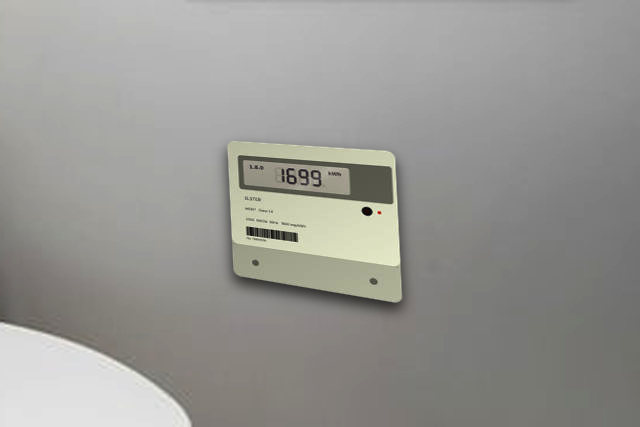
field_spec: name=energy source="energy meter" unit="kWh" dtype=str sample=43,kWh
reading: 1699,kWh
